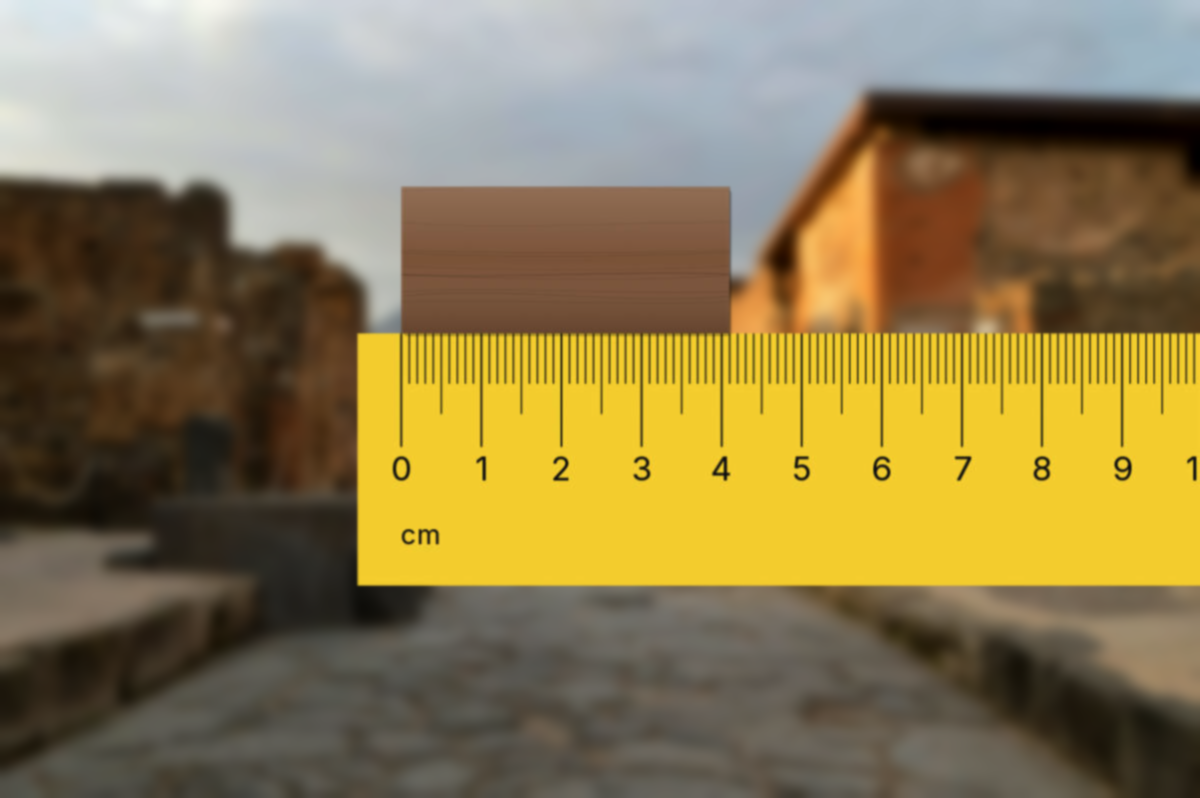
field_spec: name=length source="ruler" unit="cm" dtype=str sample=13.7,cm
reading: 4.1,cm
